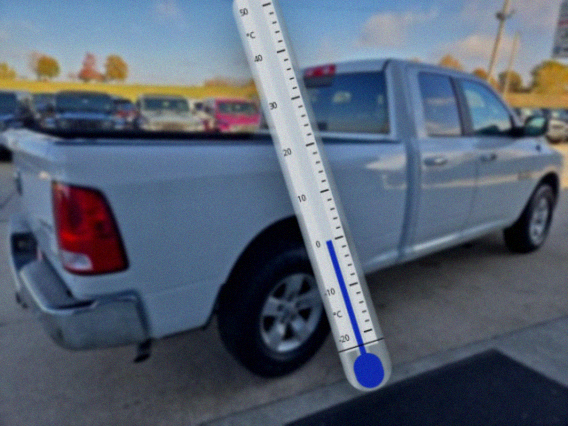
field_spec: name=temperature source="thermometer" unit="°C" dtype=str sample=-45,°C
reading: 0,°C
